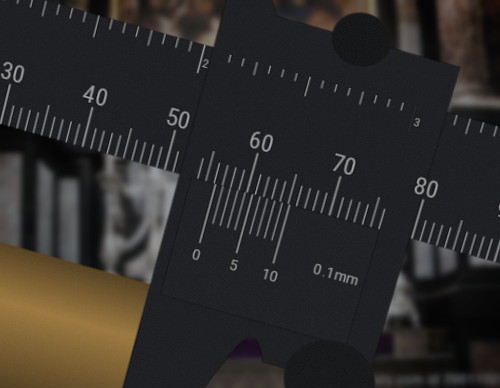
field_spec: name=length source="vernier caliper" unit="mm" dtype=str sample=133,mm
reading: 56.2,mm
